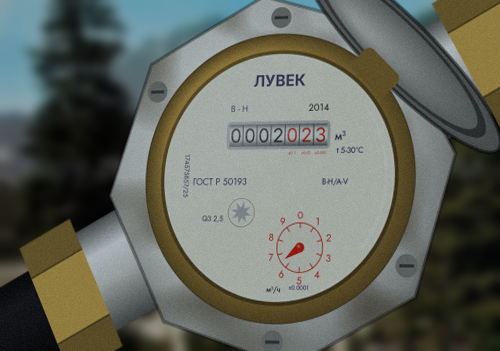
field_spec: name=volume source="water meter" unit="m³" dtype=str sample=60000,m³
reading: 2.0236,m³
